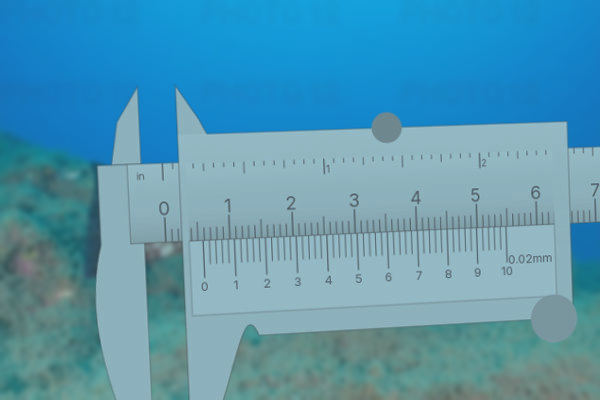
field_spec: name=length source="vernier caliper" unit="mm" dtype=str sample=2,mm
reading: 5.8,mm
